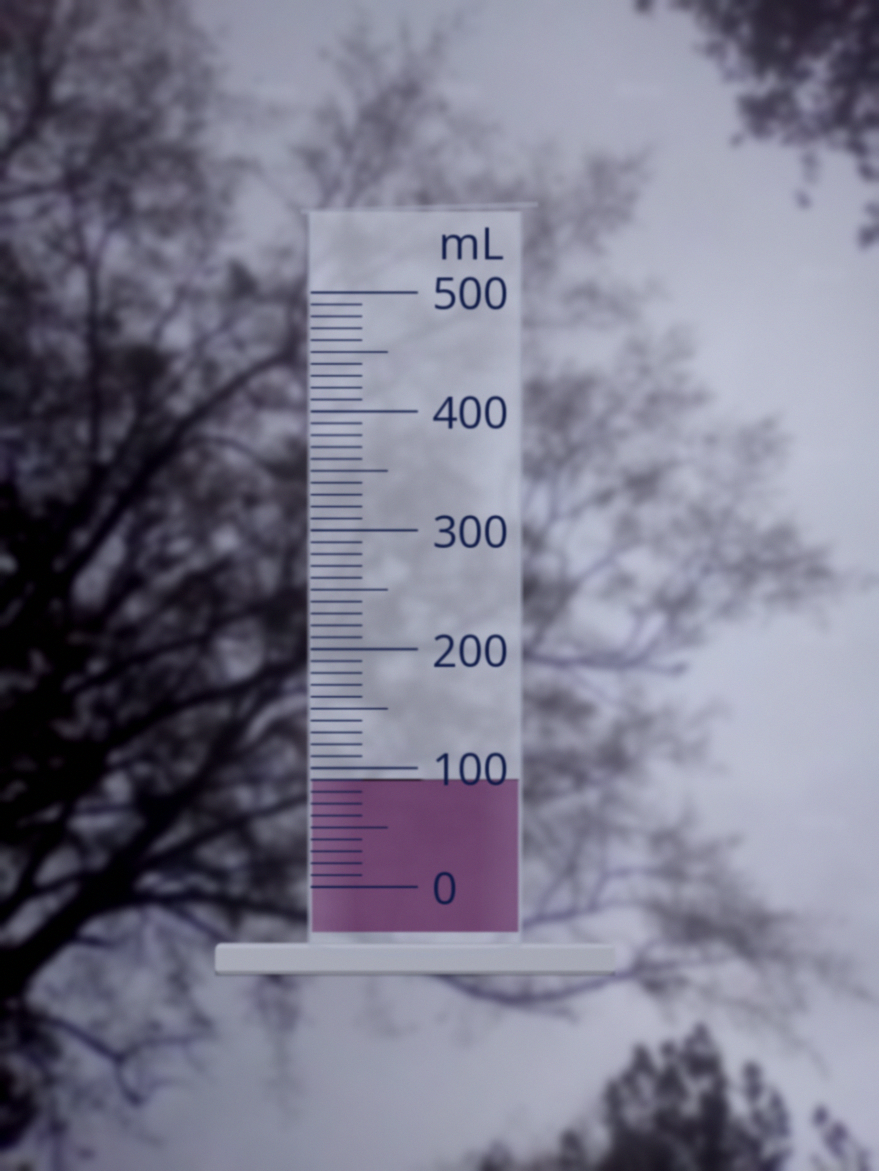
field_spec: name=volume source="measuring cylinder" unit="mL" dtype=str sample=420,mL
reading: 90,mL
